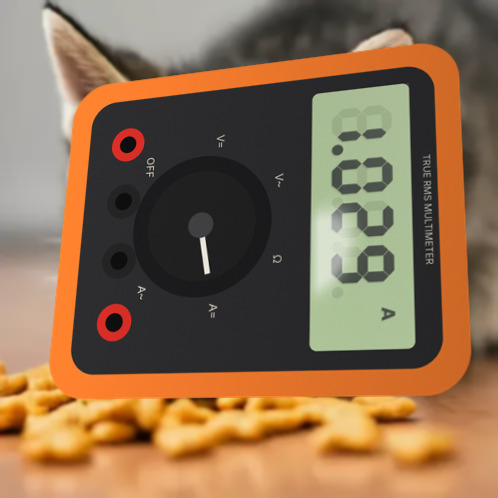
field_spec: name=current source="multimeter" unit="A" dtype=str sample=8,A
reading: 1.029,A
